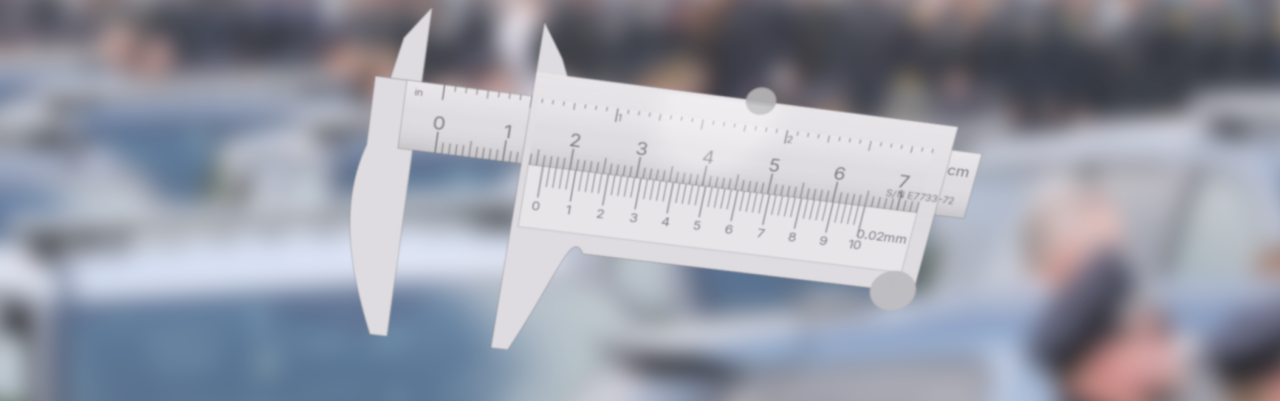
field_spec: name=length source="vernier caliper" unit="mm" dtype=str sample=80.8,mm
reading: 16.0,mm
